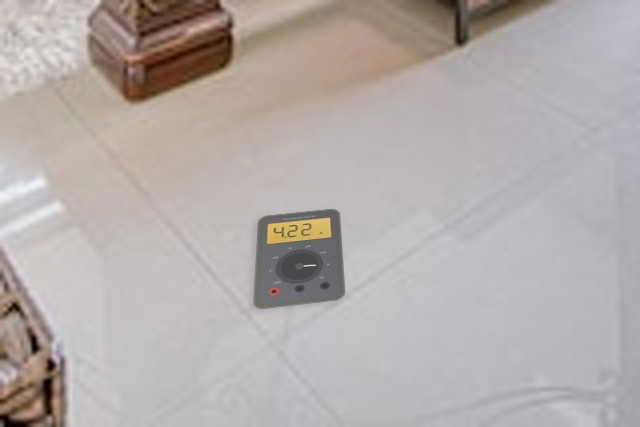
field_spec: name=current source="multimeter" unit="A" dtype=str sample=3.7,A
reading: 4.22,A
